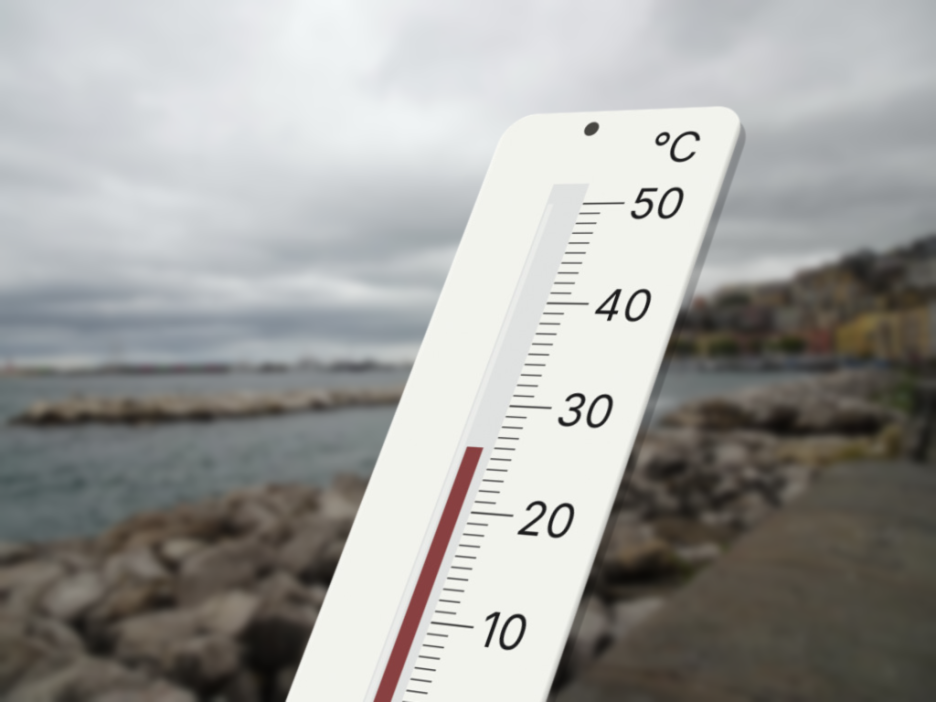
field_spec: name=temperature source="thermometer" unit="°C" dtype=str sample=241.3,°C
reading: 26,°C
